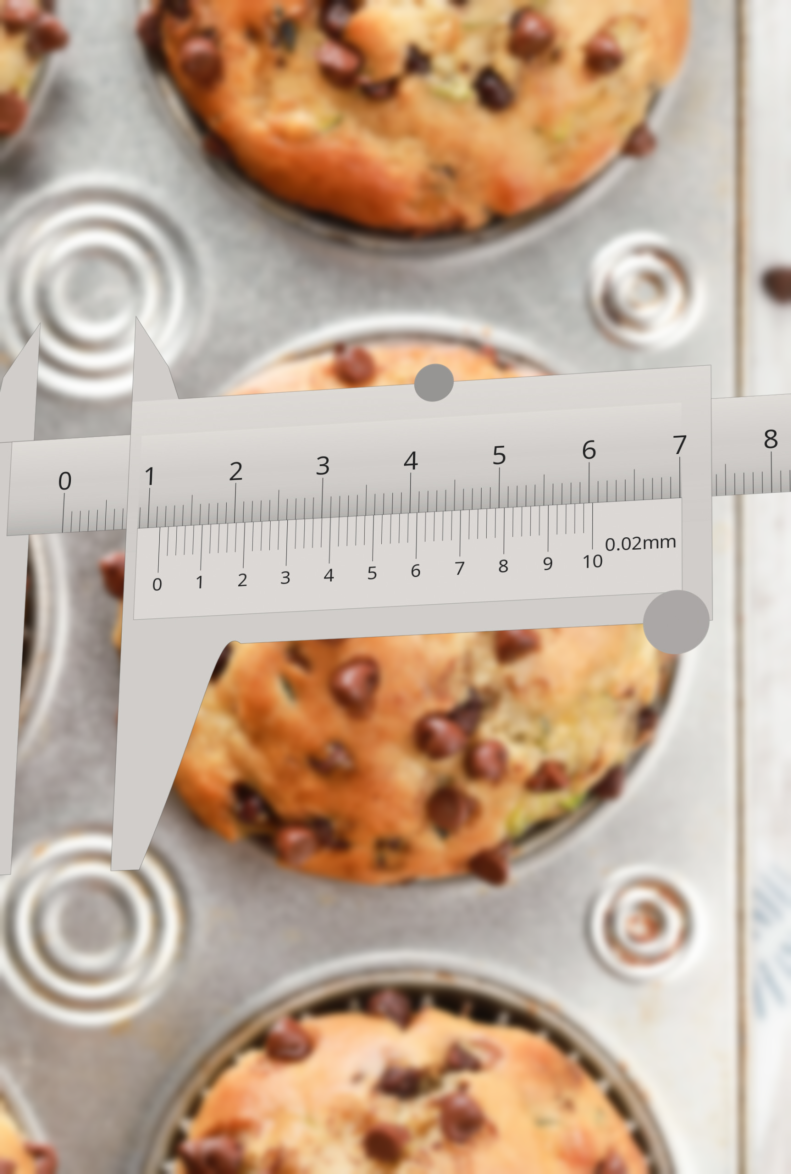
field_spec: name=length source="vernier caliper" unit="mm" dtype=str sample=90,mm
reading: 11.4,mm
